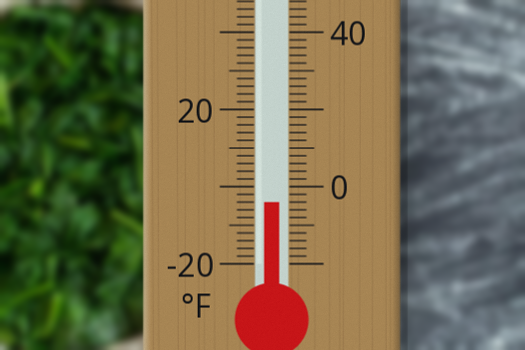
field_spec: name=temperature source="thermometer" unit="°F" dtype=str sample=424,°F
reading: -4,°F
